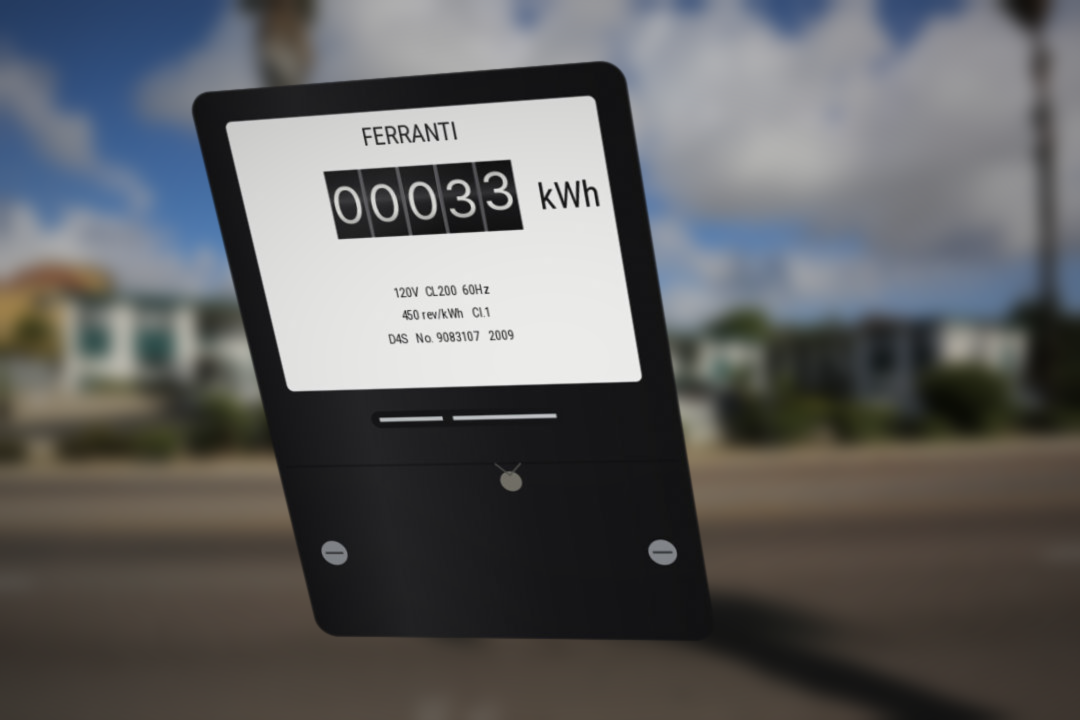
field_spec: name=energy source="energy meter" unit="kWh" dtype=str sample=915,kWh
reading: 33,kWh
